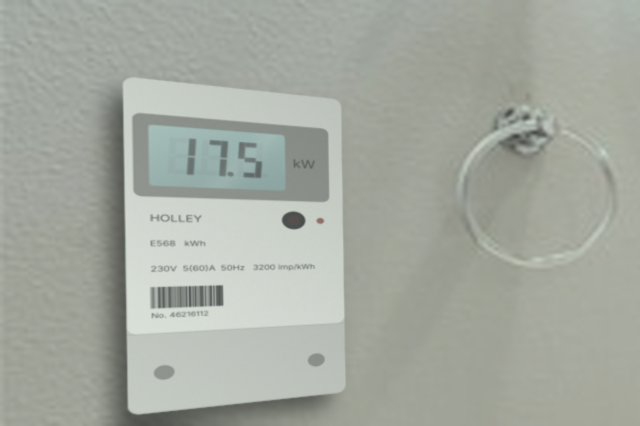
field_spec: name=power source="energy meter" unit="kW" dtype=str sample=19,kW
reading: 17.5,kW
